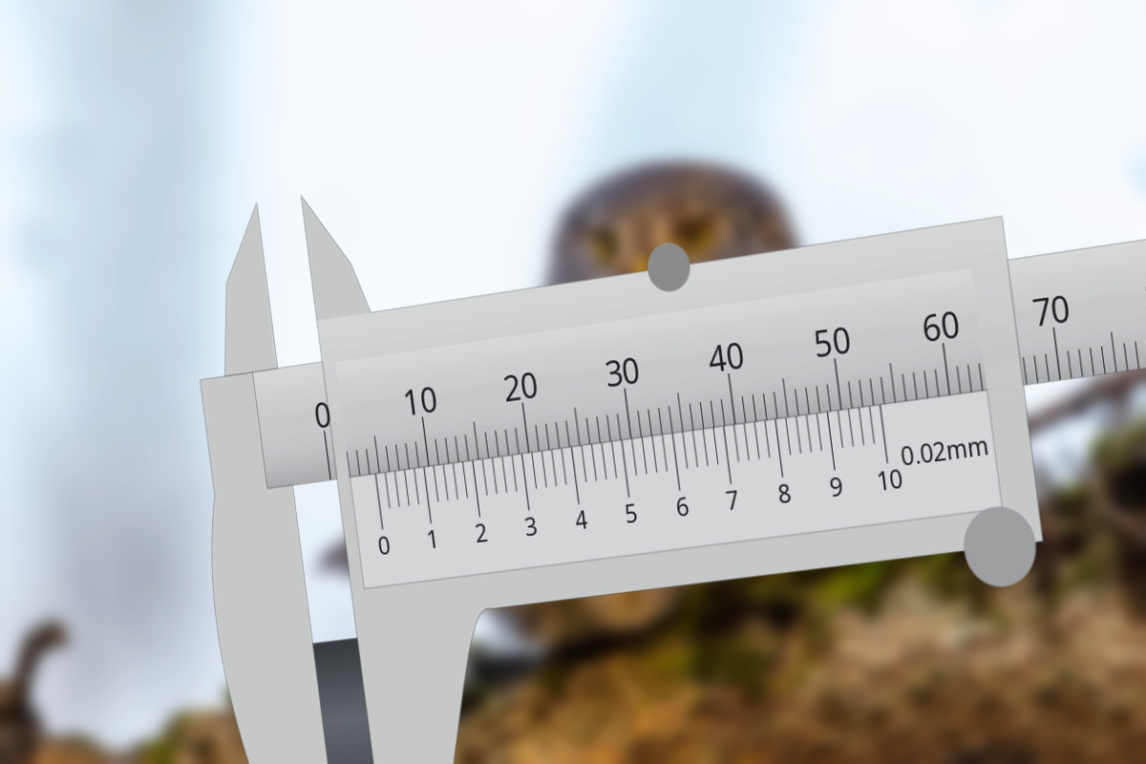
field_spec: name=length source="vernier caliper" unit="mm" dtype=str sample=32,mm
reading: 4.6,mm
